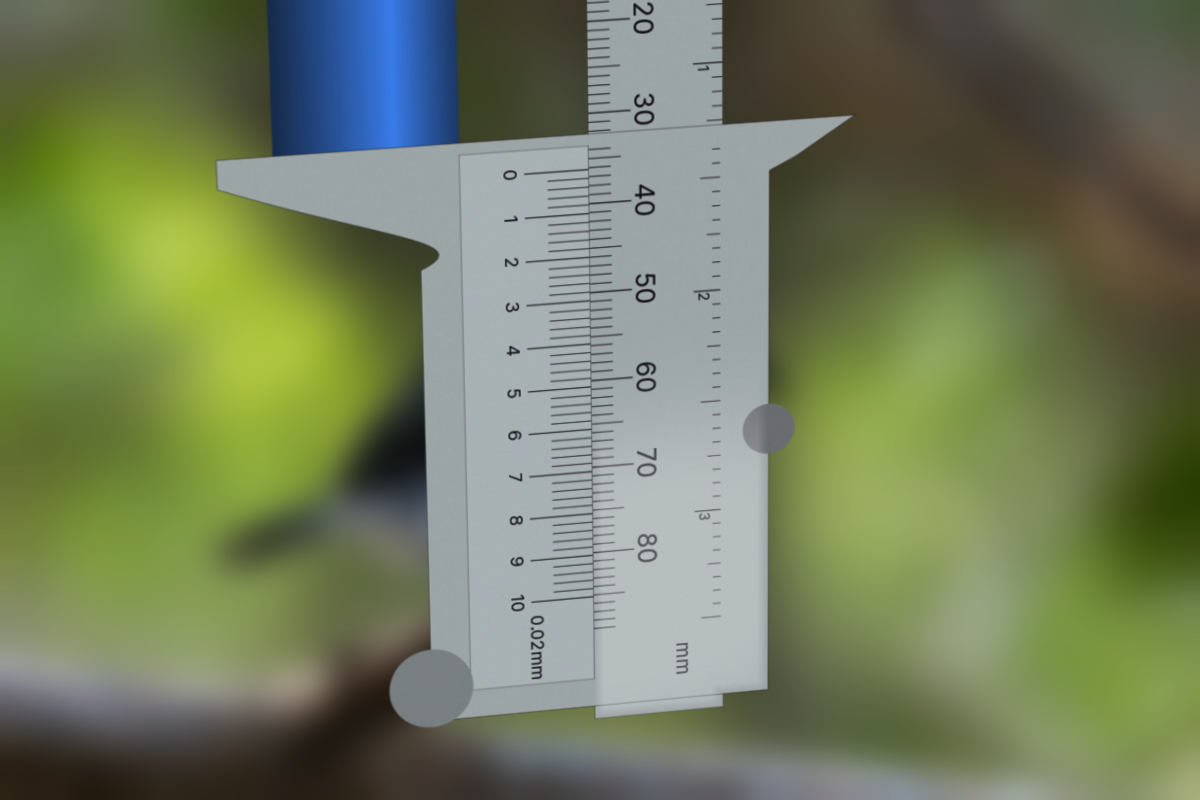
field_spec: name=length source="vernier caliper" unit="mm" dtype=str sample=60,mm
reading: 36.2,mm
